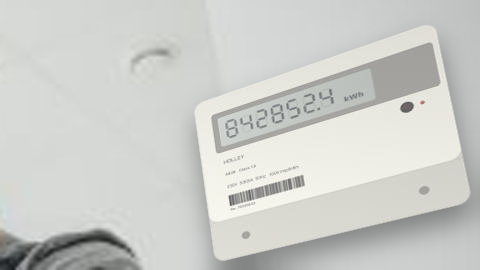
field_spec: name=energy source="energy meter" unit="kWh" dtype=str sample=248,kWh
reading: 842852.4,kWh
